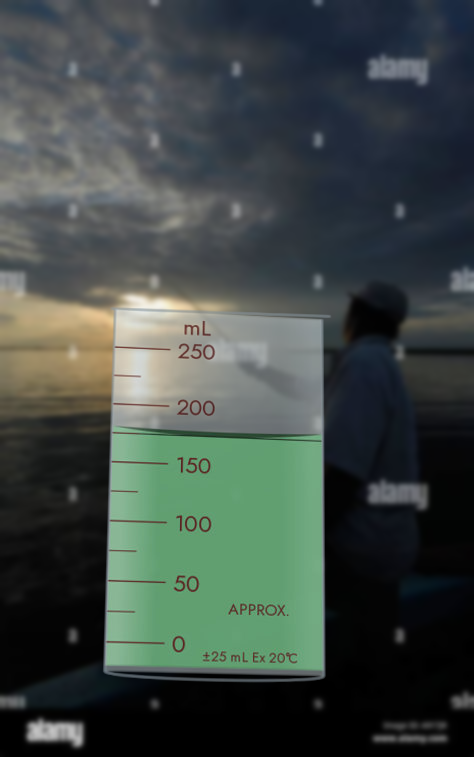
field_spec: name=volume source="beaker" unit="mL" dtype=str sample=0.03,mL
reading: 175,mL
